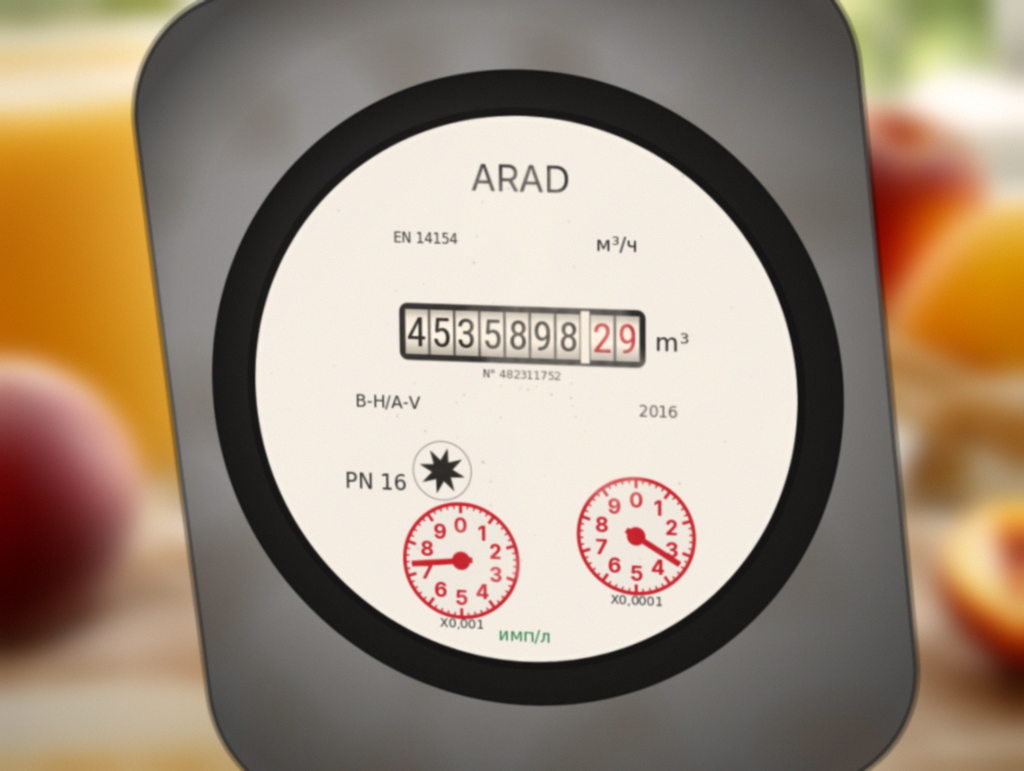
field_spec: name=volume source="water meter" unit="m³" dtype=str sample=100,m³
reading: 4535898.2973,m³
